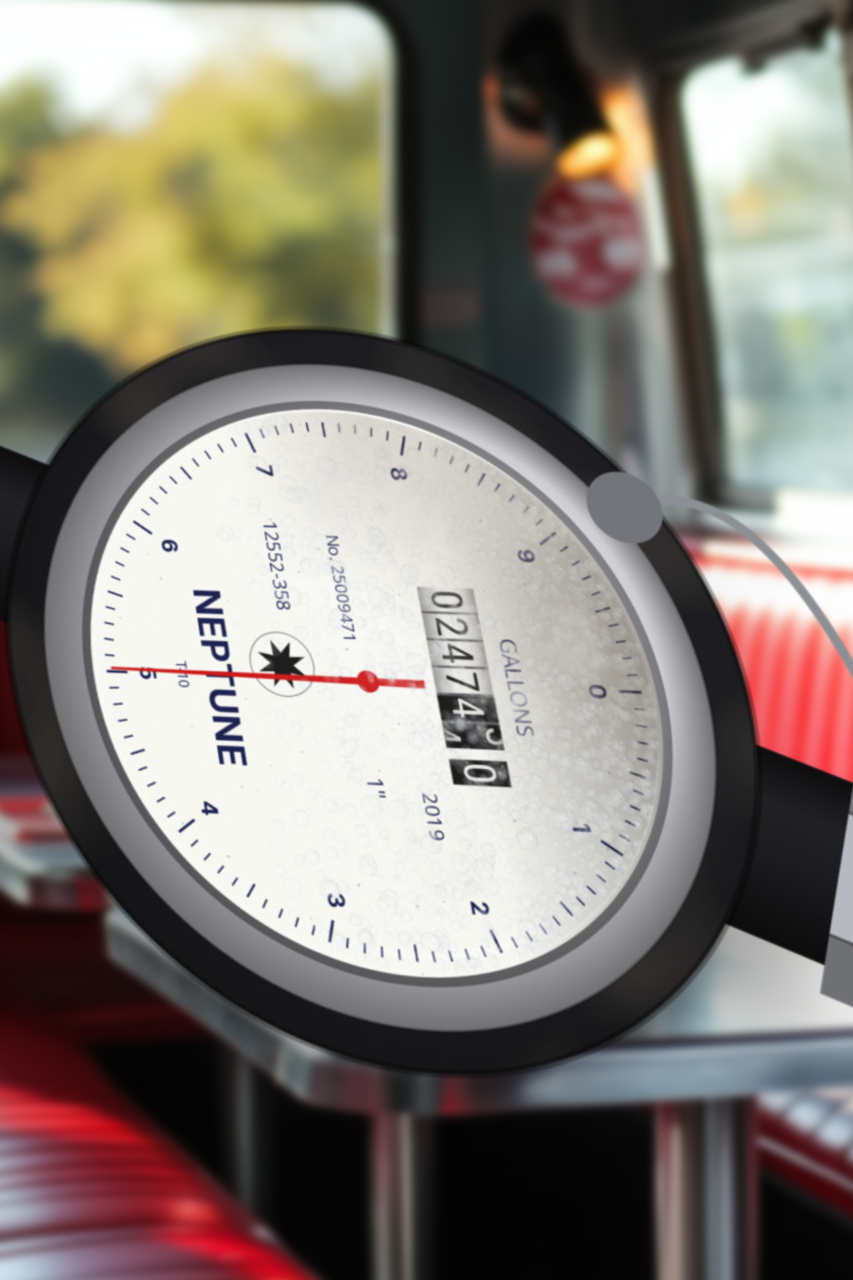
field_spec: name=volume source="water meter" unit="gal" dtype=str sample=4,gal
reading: 247435.0,gal
